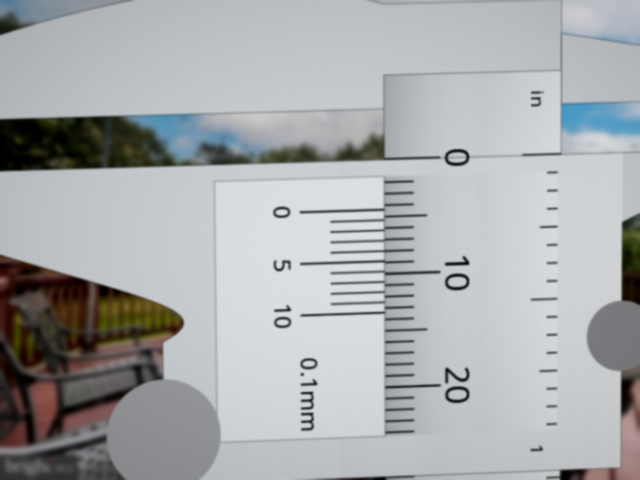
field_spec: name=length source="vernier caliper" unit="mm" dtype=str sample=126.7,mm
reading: 4.4,mm
